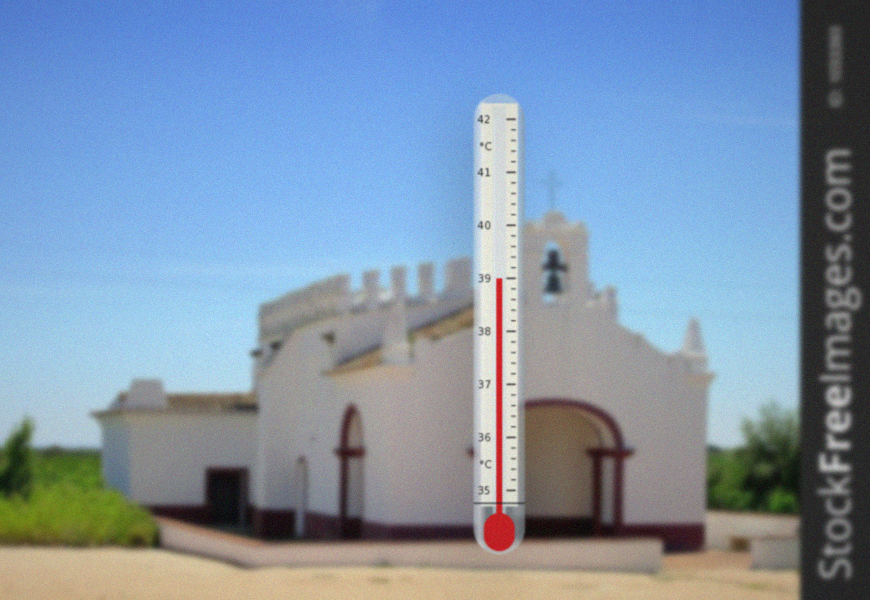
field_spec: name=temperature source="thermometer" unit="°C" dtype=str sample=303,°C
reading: 39,°C
